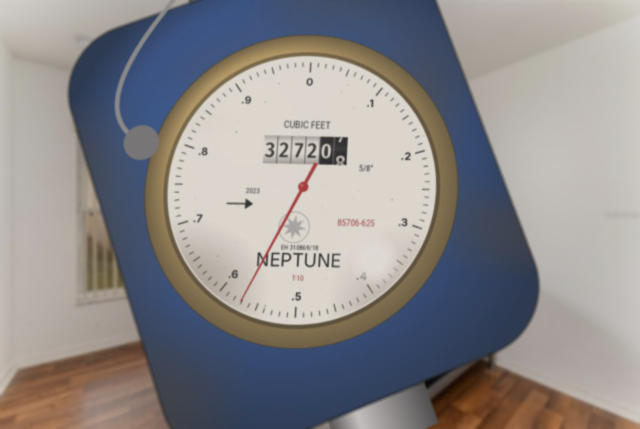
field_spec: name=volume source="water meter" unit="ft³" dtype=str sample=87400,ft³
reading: 327207.57,ft³
